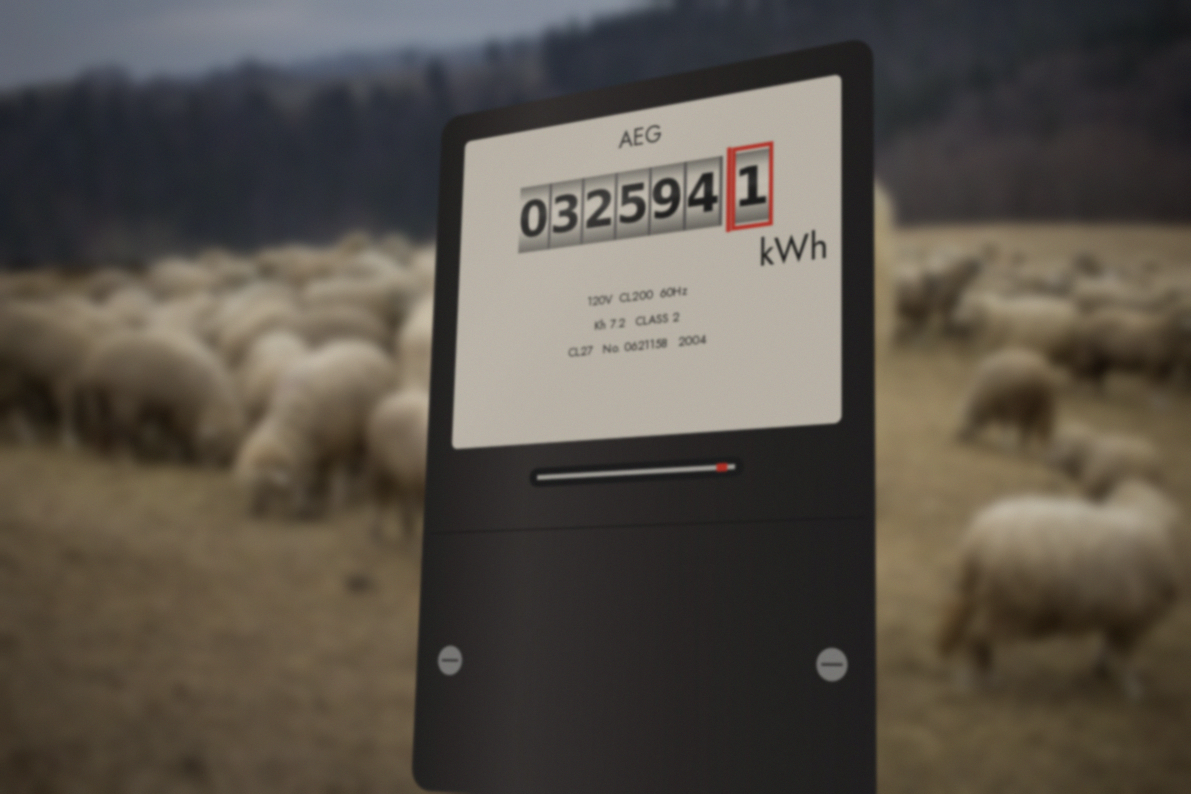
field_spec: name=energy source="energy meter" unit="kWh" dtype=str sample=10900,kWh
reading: 32594.1,kWh
